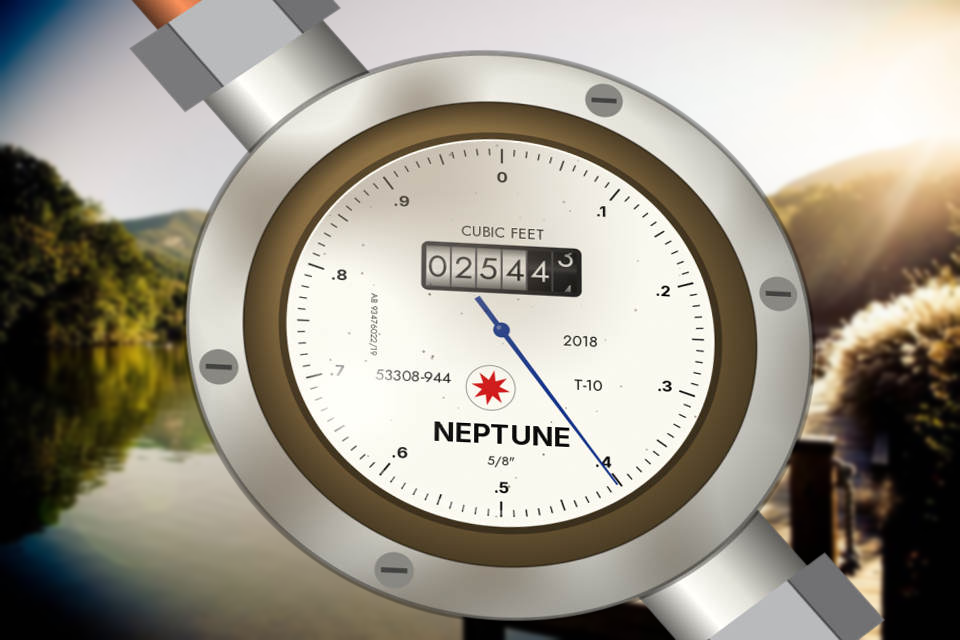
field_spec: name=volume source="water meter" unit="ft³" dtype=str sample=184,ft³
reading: 25443.40,ft³
